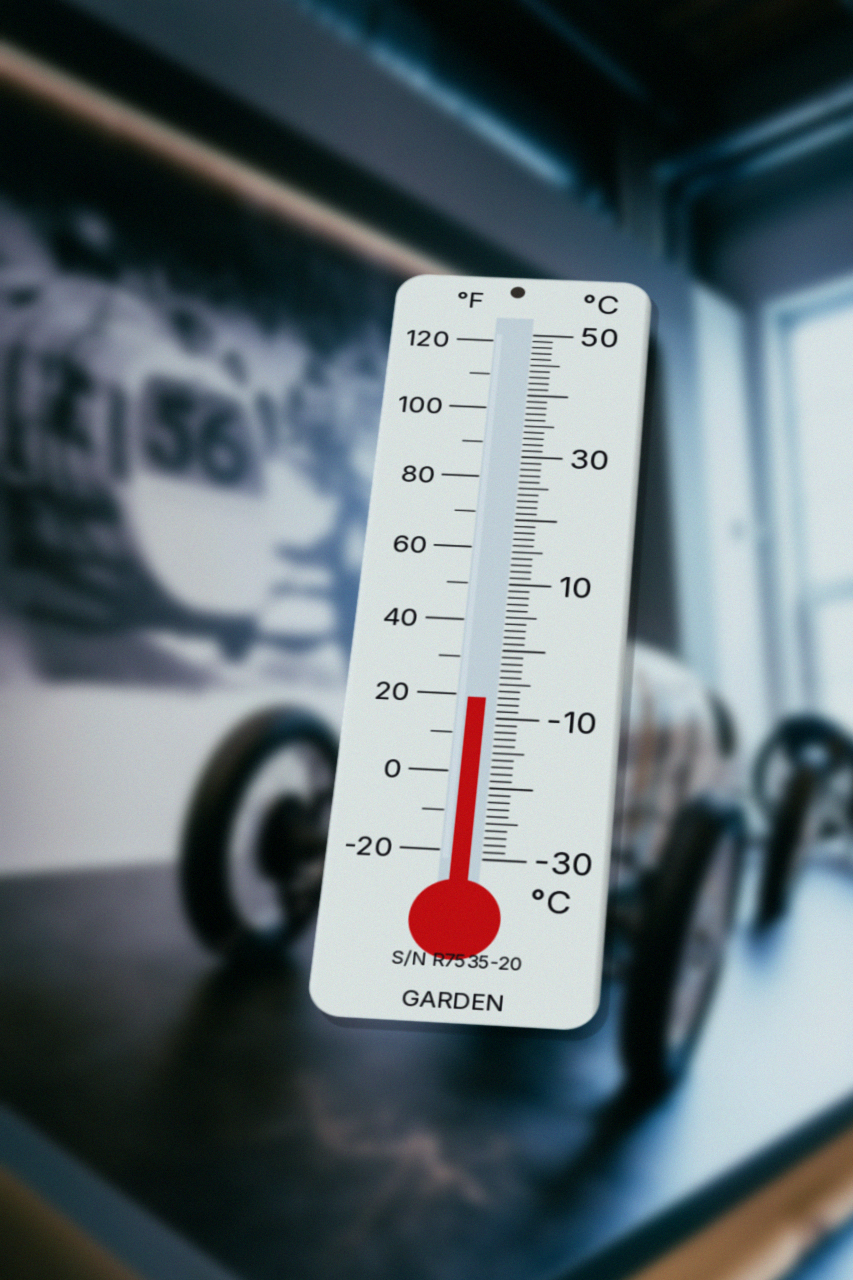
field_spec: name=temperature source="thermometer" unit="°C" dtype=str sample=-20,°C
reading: -7,°C
